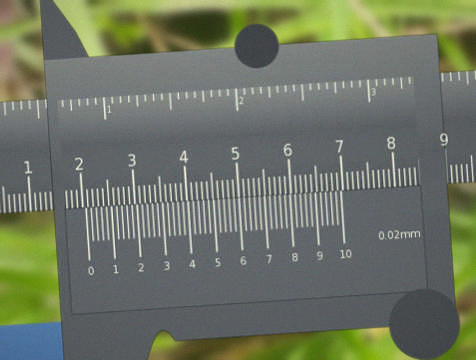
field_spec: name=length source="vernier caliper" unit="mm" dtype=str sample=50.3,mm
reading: 20.6,mm
